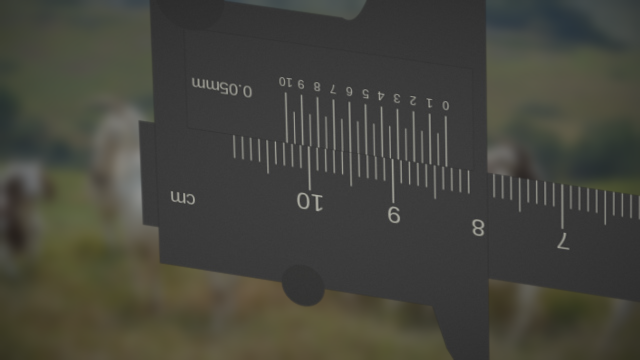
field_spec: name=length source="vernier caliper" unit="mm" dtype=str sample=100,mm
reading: 83.6,mm
